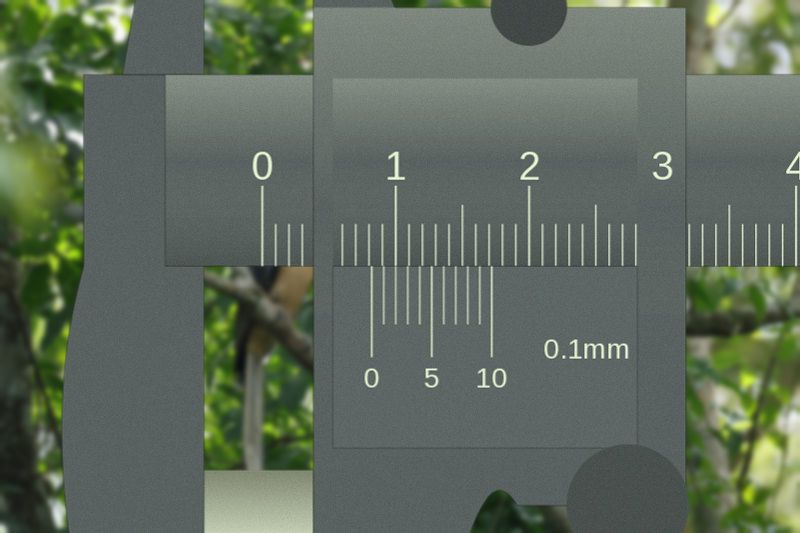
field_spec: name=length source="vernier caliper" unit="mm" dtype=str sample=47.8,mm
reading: 8.2,mm
